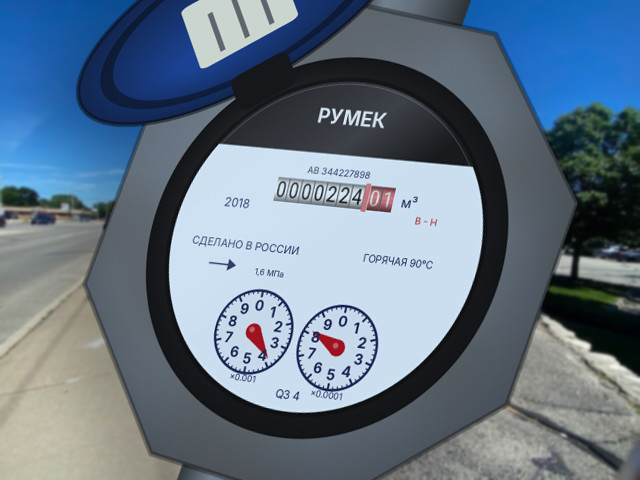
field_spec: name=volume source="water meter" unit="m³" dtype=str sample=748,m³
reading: 224.0138,m³
